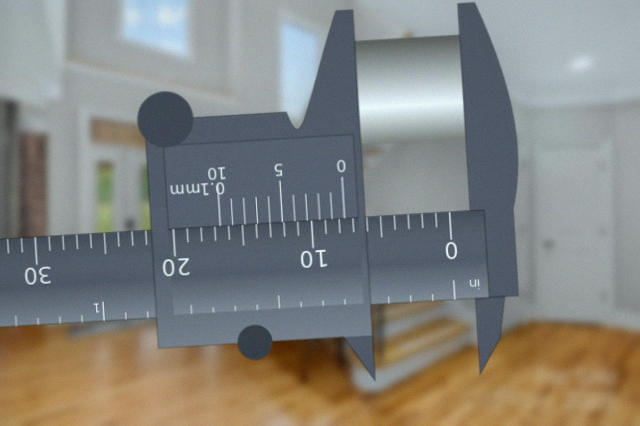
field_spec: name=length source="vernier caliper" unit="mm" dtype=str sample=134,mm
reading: 7.6,mm
